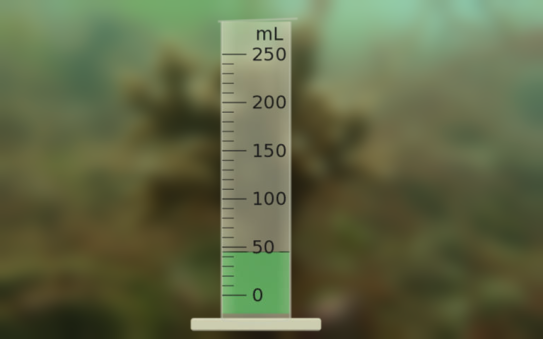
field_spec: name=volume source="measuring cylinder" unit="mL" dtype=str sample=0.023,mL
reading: 45,mL
